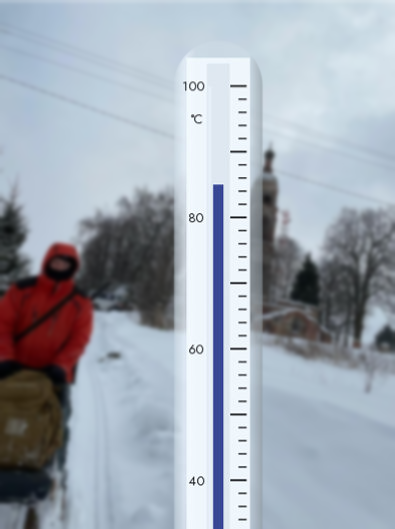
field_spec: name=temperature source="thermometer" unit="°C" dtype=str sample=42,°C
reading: 85,°C
